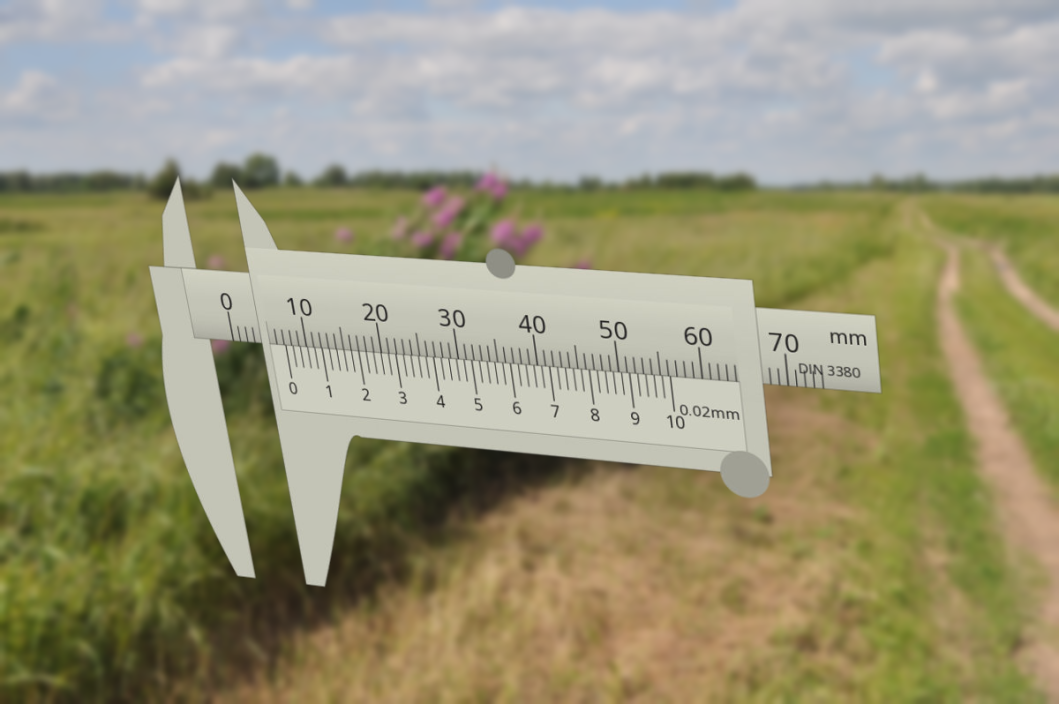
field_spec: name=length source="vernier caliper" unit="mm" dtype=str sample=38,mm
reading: 7.2,mm
